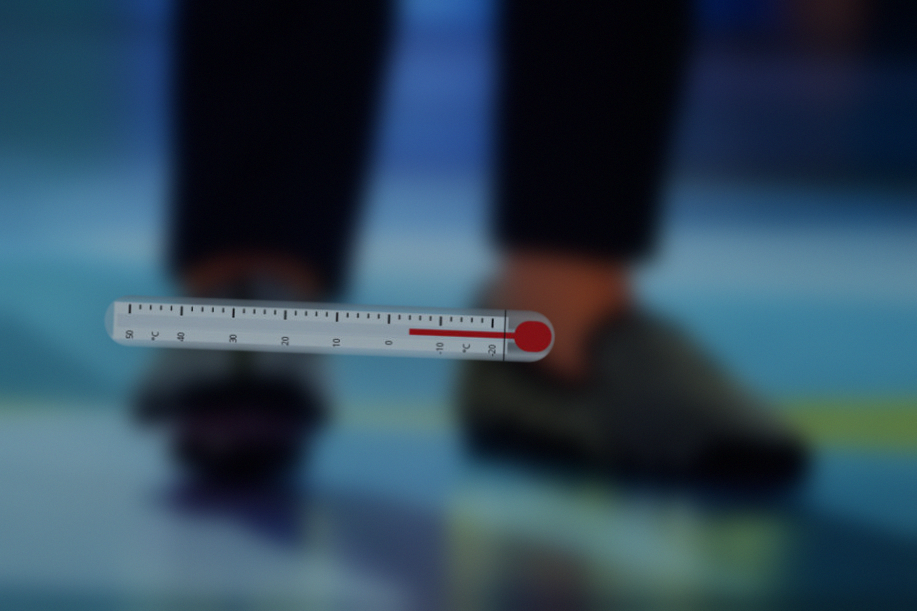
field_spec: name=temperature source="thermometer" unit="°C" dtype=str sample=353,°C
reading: -4,°C
